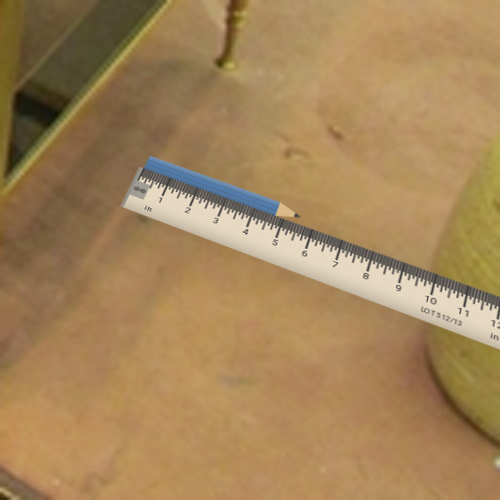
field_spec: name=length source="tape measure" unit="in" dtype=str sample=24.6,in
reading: 5.5,in
